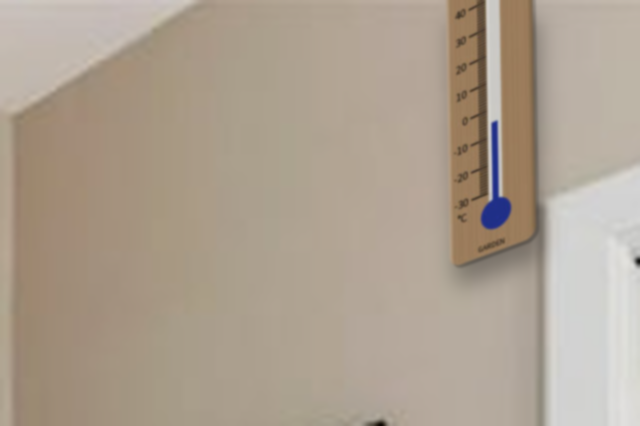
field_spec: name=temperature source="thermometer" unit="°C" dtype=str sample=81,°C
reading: -5,°C
